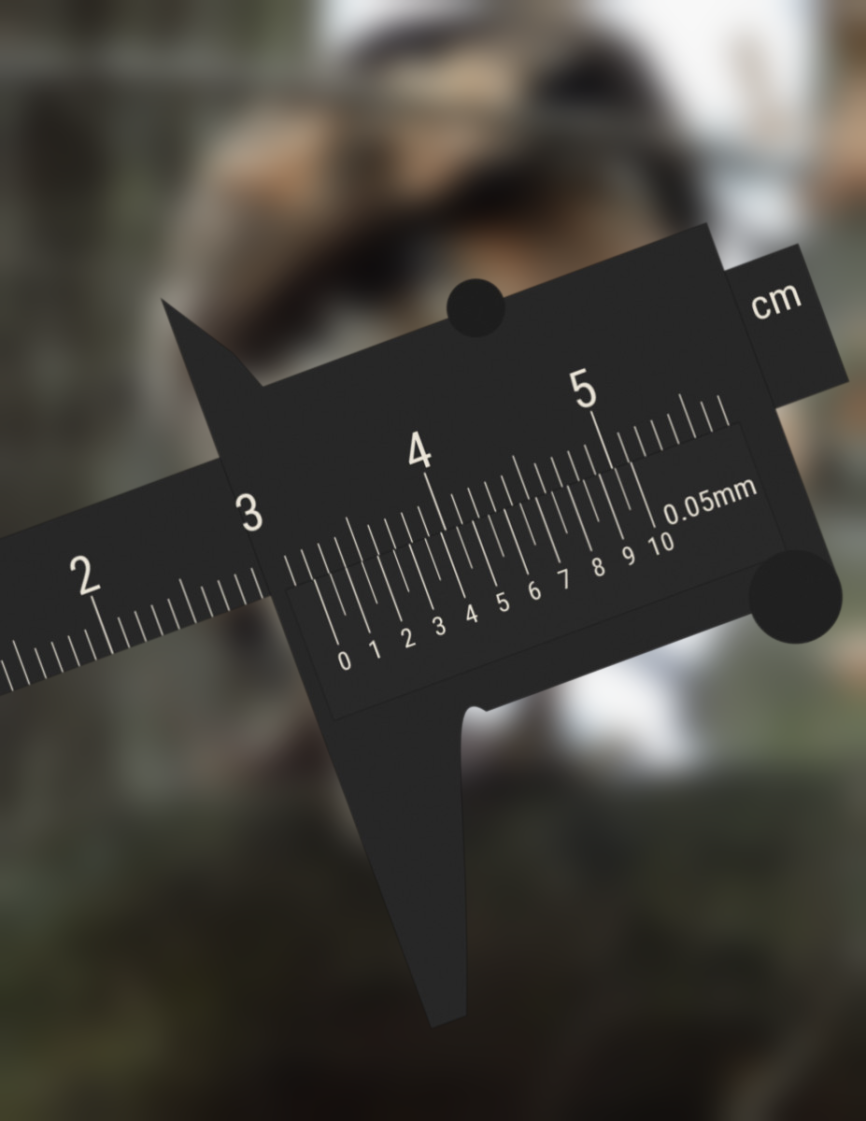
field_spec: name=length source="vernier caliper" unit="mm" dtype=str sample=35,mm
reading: 32.1,mm
